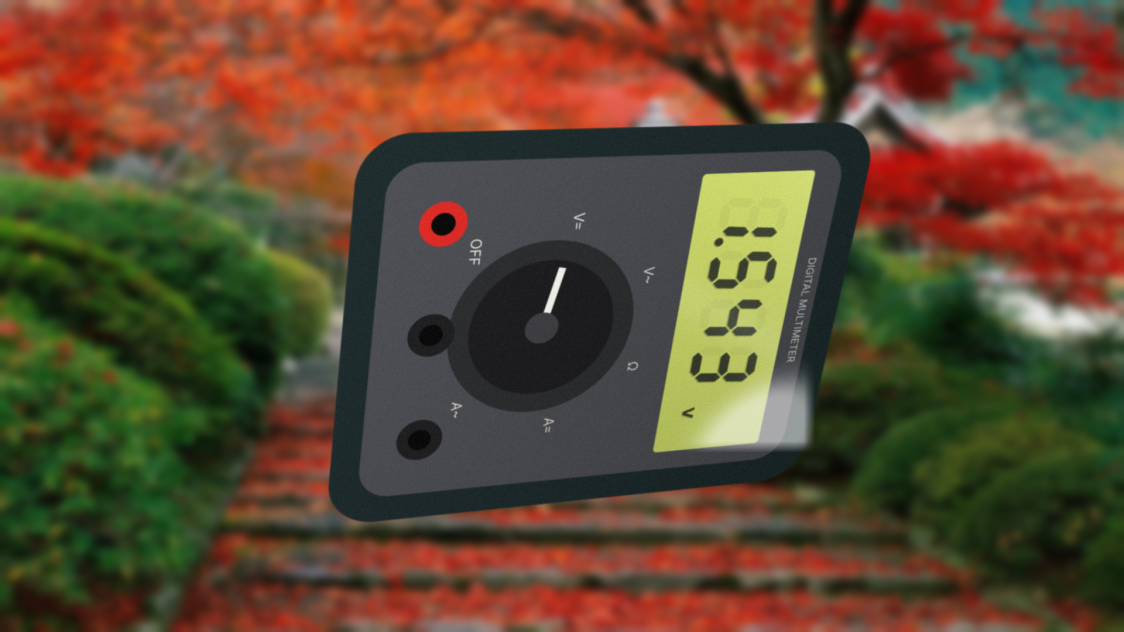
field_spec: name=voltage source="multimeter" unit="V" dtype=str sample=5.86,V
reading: 1.543,V
